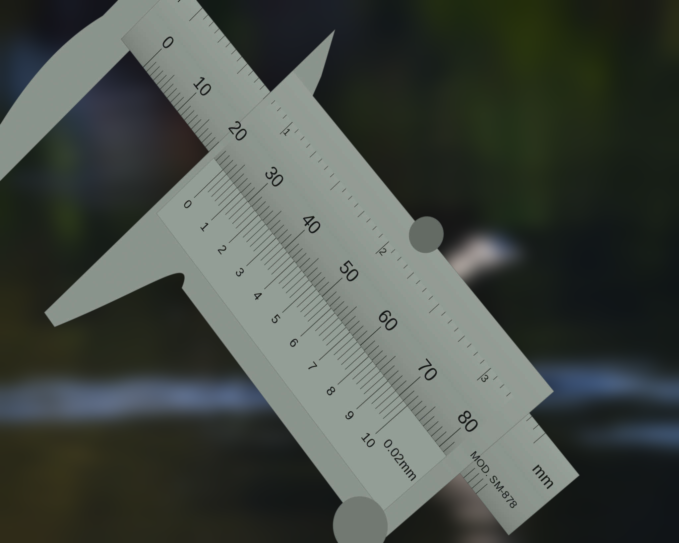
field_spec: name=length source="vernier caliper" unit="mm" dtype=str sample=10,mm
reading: 23.0,mm
